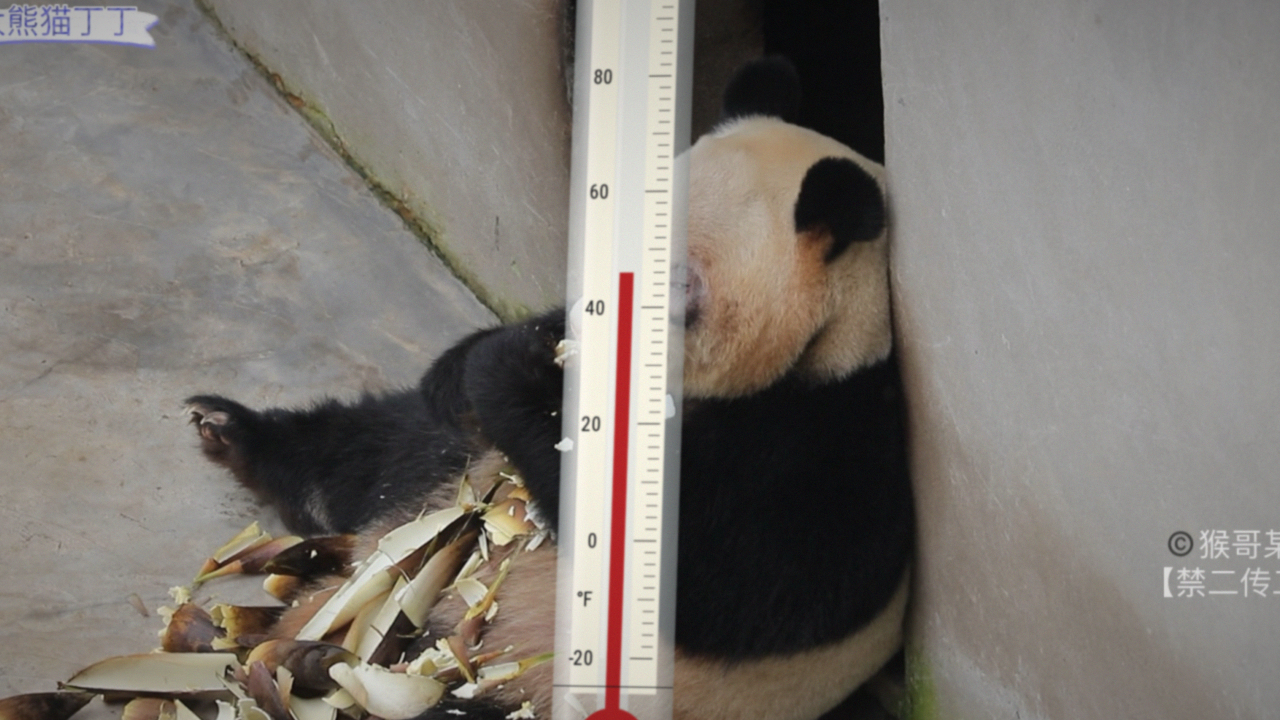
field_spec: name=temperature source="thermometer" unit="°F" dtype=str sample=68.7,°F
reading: 46,°F
